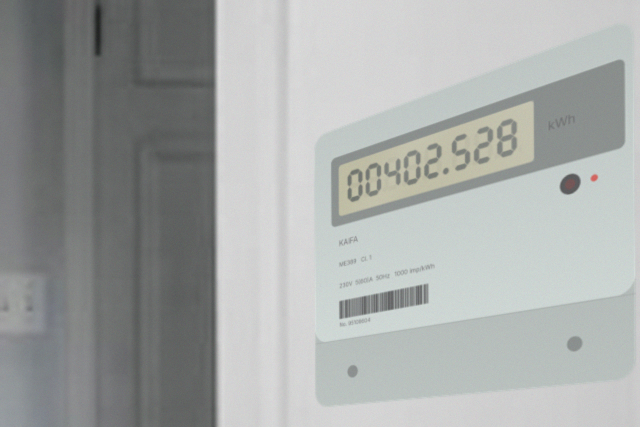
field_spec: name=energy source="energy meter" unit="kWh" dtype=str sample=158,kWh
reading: 402.528,kWh
